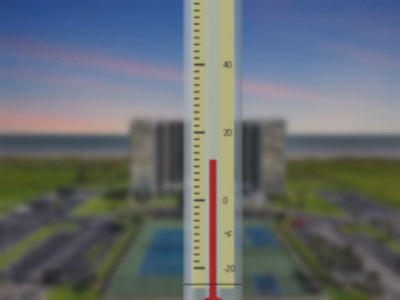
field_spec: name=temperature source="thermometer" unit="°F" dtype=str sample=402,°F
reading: 12,°F
